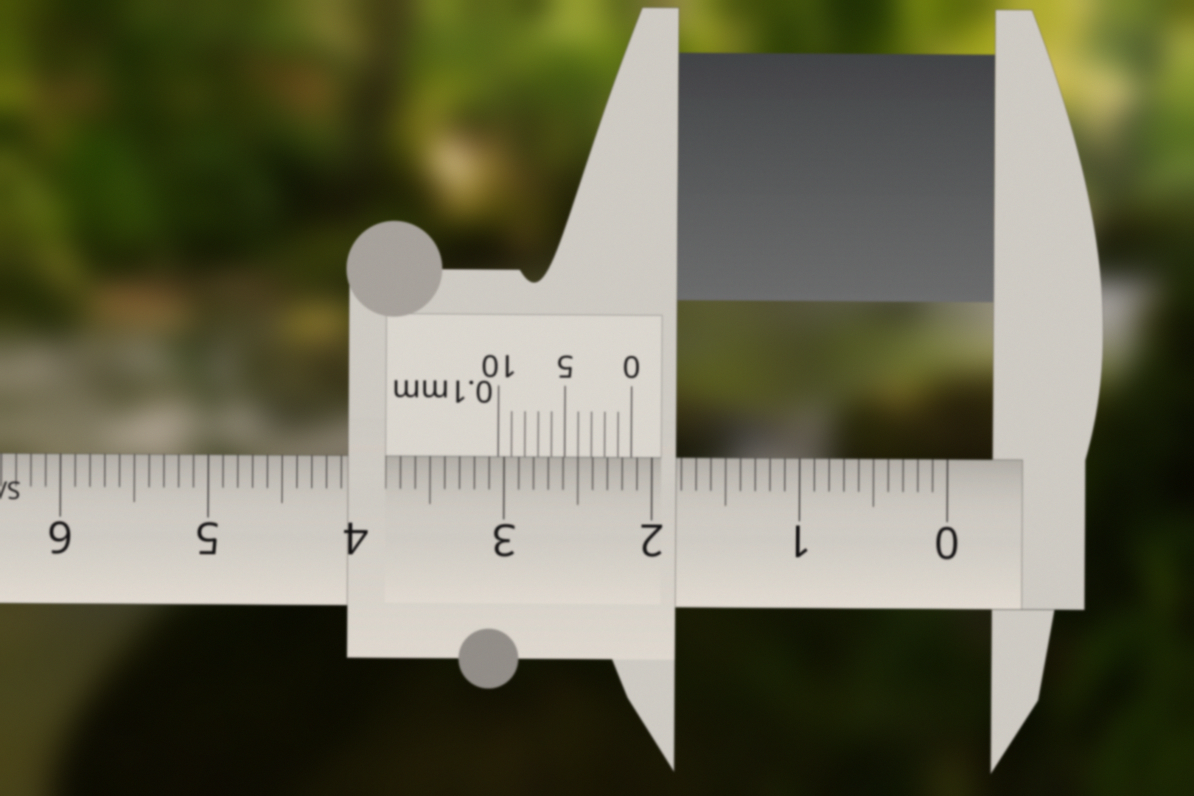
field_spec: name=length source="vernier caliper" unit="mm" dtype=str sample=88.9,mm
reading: 21.4,mm
